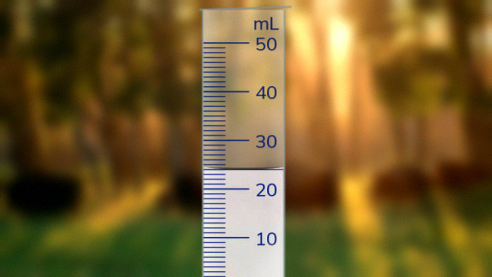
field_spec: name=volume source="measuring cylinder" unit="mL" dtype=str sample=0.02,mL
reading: 24,mL
